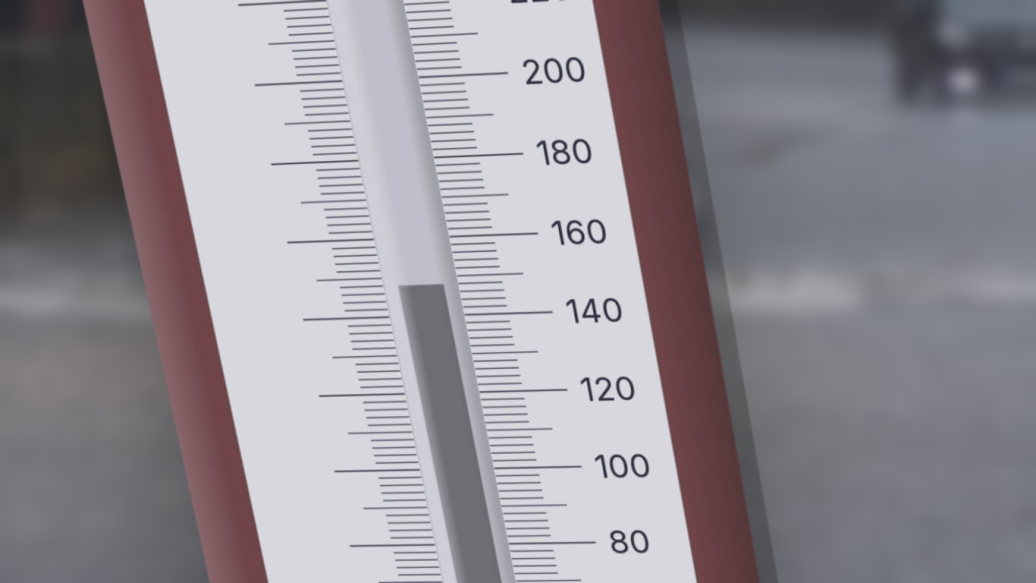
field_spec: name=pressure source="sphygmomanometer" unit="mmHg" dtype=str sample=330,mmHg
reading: 148,mmHg
